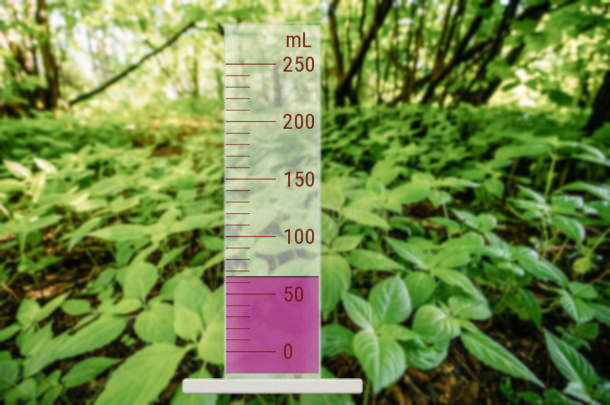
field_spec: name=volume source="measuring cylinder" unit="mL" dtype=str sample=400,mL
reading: 65,mL
